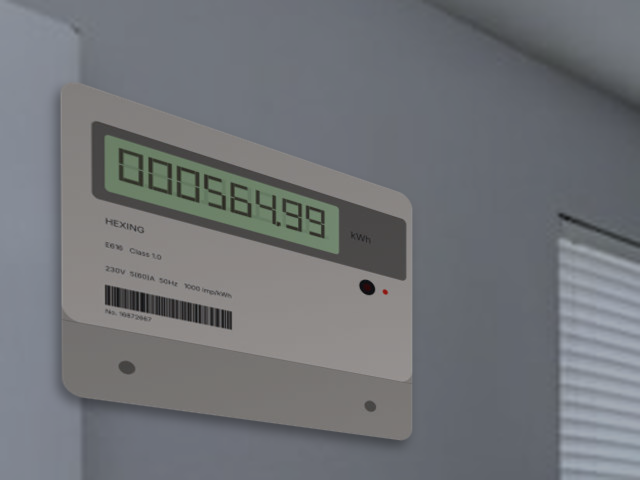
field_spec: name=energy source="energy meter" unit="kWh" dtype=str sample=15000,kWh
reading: 564.99,kWh
